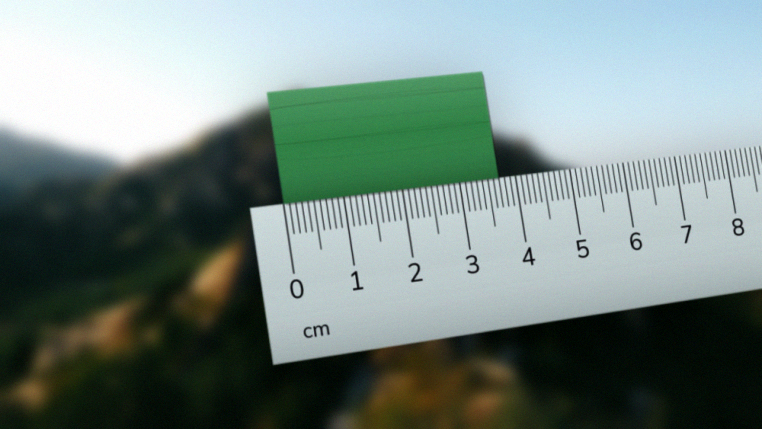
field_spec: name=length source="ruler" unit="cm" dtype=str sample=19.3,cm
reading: 3.7,cm
